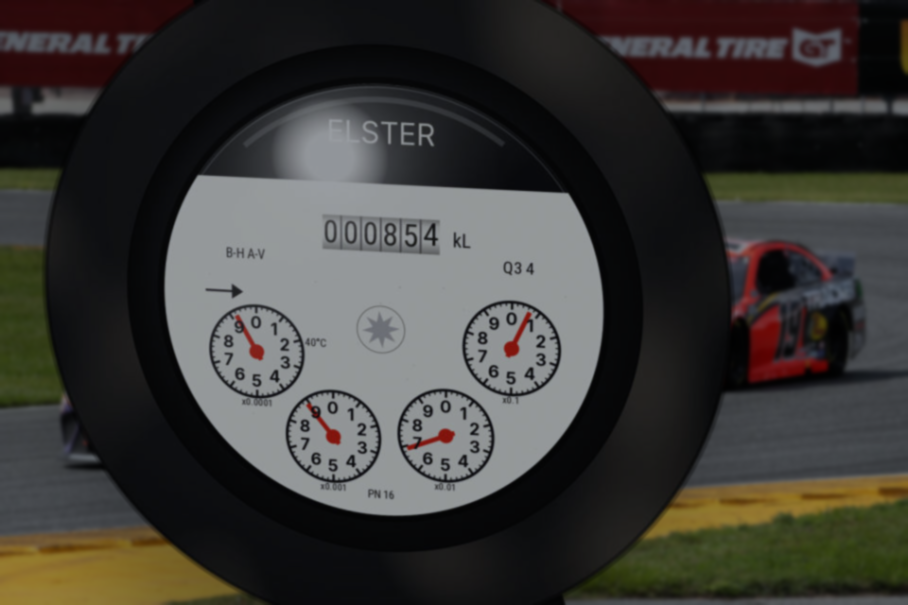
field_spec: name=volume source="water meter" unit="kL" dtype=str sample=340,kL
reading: 854.0689,kL
